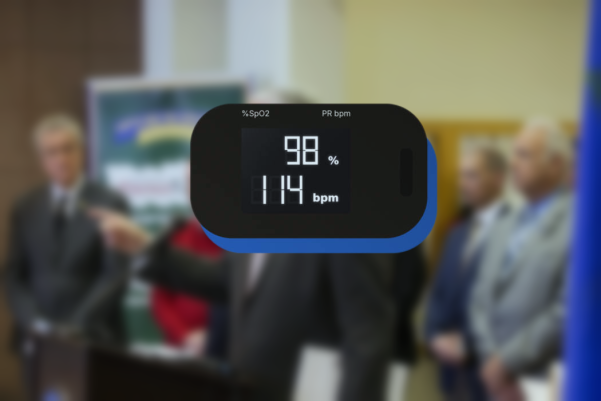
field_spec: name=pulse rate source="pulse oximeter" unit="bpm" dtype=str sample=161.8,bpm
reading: 114,bpm
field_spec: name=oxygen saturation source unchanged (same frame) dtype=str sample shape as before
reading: 98,%
